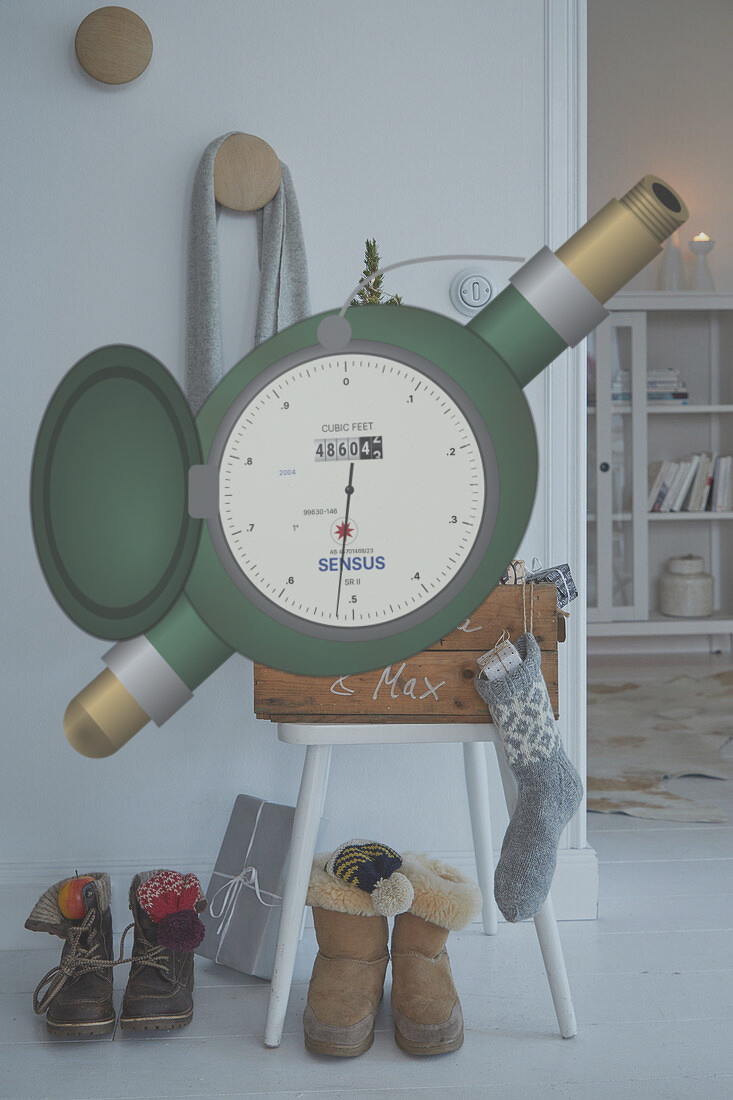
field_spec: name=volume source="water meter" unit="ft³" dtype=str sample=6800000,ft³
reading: 486042.52,ft³
